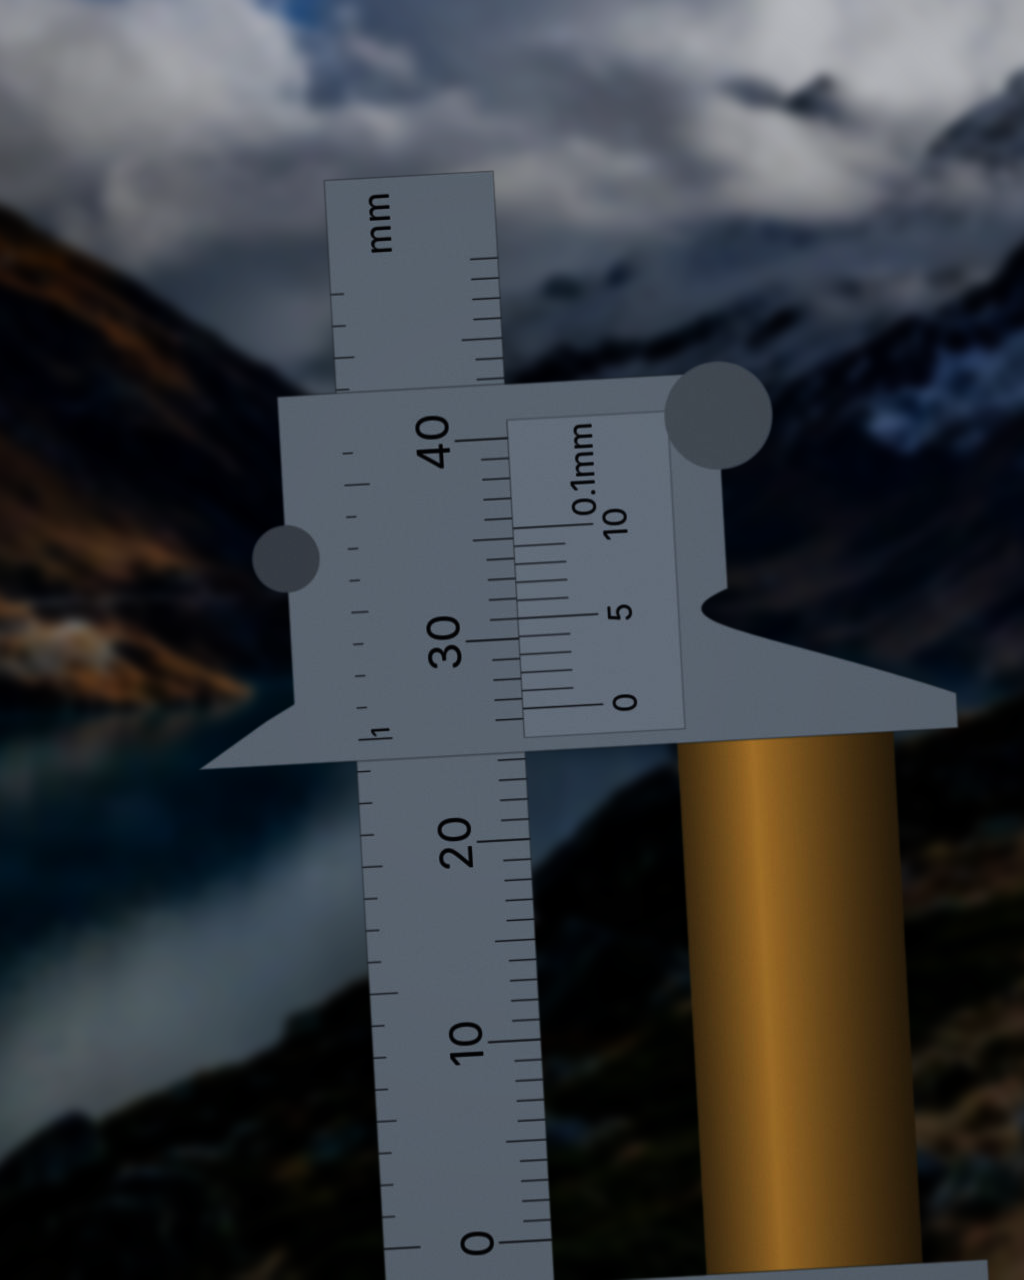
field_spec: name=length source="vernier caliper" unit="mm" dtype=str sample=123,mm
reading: 26.5,mm
